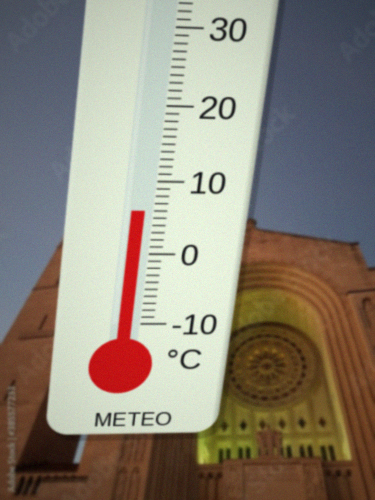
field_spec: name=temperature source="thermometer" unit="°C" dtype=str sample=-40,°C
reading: 6,°C
